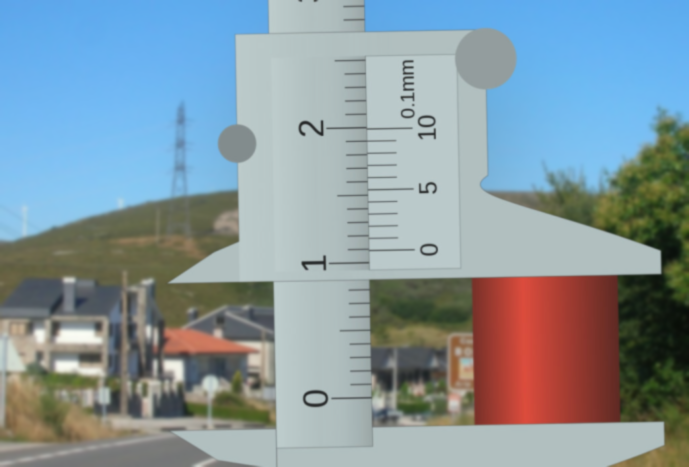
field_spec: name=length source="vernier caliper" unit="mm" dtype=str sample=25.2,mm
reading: 10.9,mm
